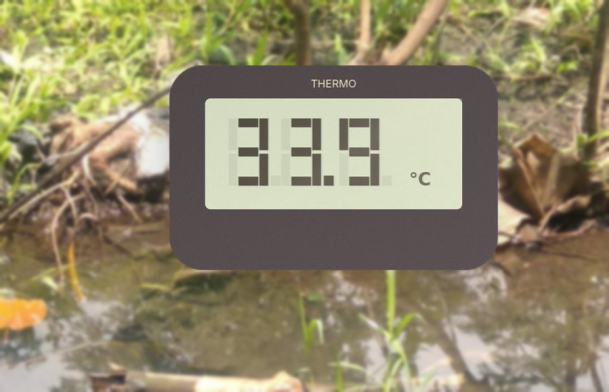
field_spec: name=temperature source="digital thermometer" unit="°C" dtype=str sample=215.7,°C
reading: 33.9,°C
